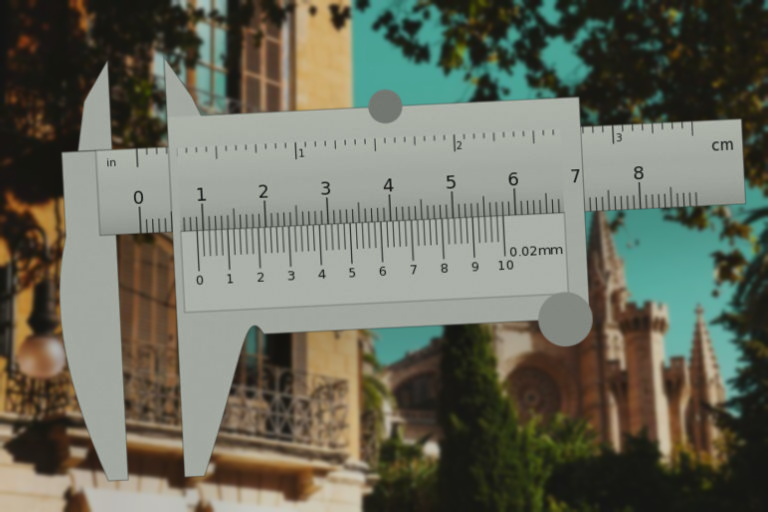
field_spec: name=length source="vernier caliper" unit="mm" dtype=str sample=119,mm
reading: 9.0,mm
